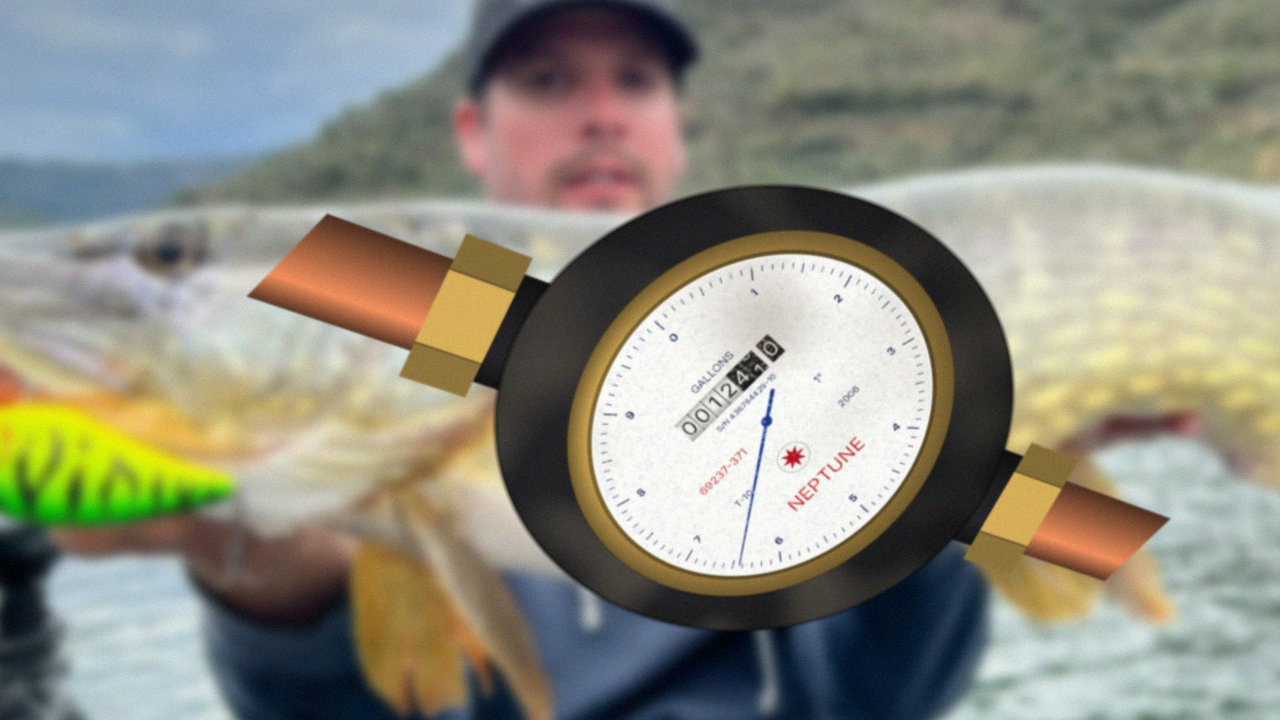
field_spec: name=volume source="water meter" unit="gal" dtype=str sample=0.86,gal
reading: 12406.4,gal
